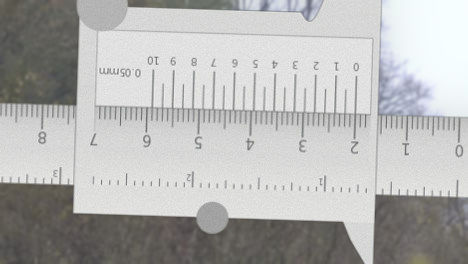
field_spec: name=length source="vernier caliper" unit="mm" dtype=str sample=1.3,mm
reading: 20.0,mm
